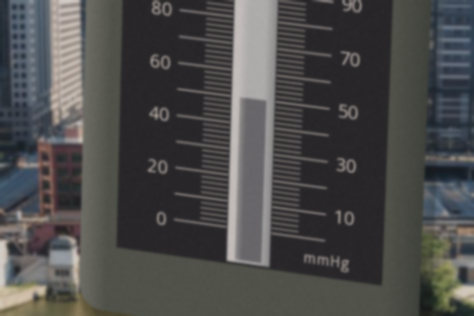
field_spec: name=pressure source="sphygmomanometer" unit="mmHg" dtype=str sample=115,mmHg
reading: 50,mmHg
